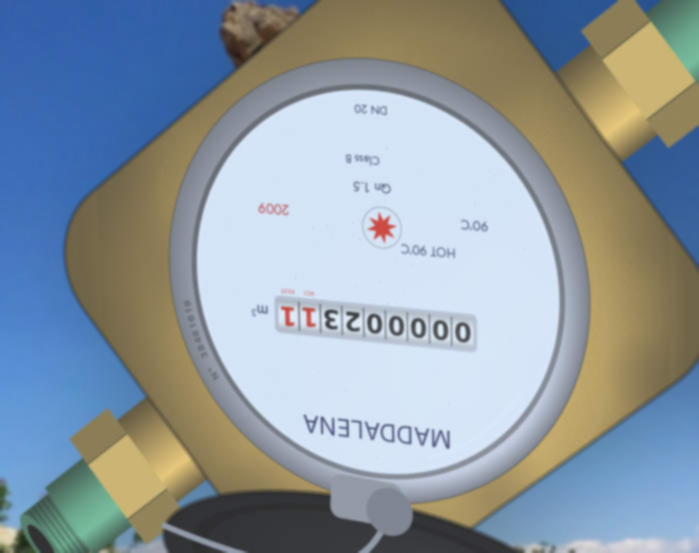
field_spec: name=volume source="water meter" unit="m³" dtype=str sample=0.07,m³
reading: 23.11,m³
